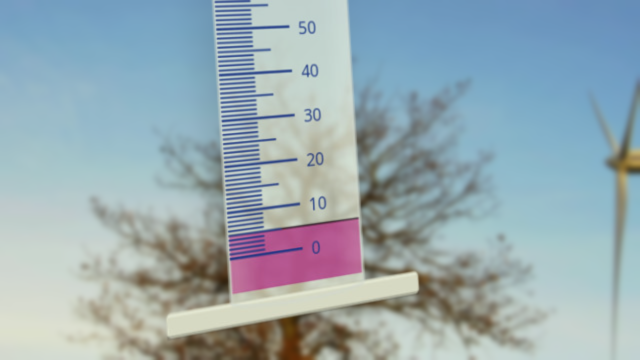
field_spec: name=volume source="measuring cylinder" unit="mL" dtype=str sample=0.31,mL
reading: 5,mL
